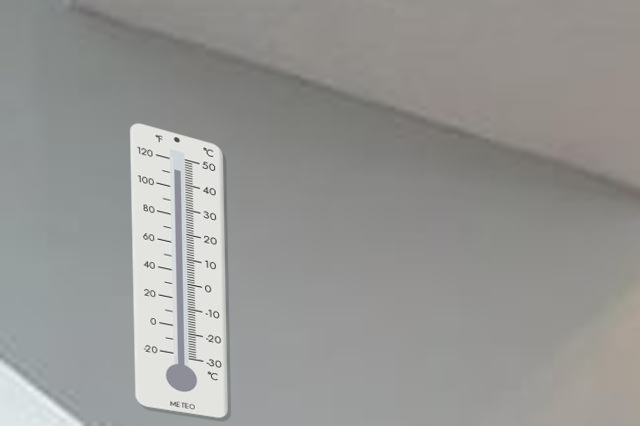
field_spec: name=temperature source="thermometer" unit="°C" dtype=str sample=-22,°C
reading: 45,°C
